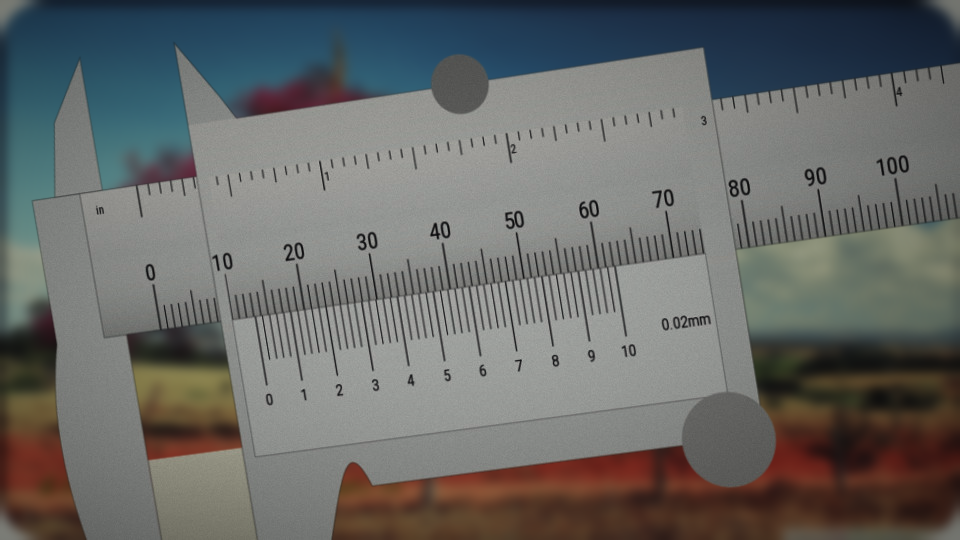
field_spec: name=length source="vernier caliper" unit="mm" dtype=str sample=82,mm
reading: 13.2,mm
